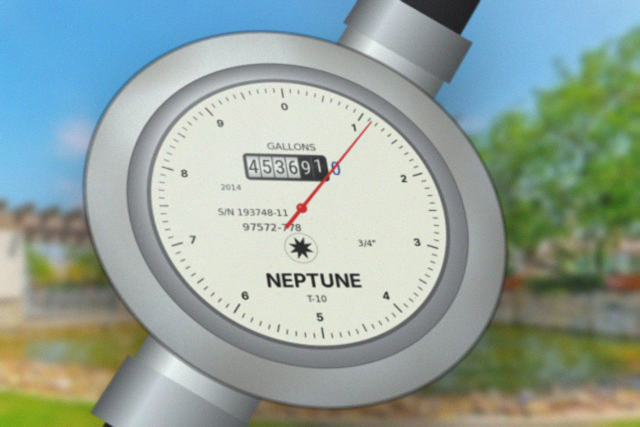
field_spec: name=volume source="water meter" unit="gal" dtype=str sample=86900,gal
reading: 4536911.1,gal
